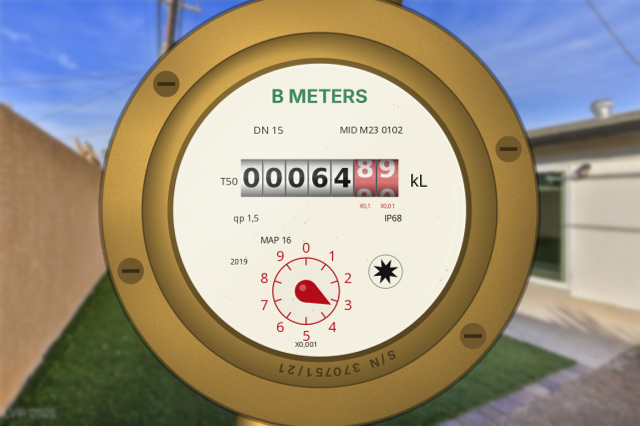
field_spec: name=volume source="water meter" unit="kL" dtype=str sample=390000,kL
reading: 64.893,kL
